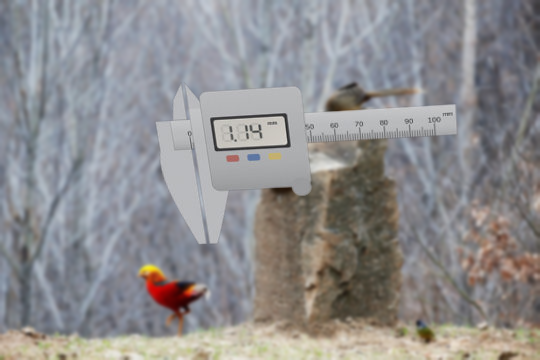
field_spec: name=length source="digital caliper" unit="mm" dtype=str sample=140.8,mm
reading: 1.14,mm
